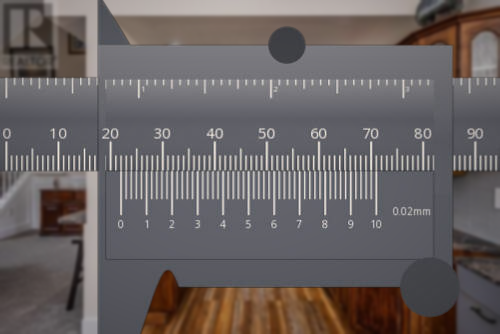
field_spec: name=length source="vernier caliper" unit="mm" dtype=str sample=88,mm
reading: 22.0,mm
